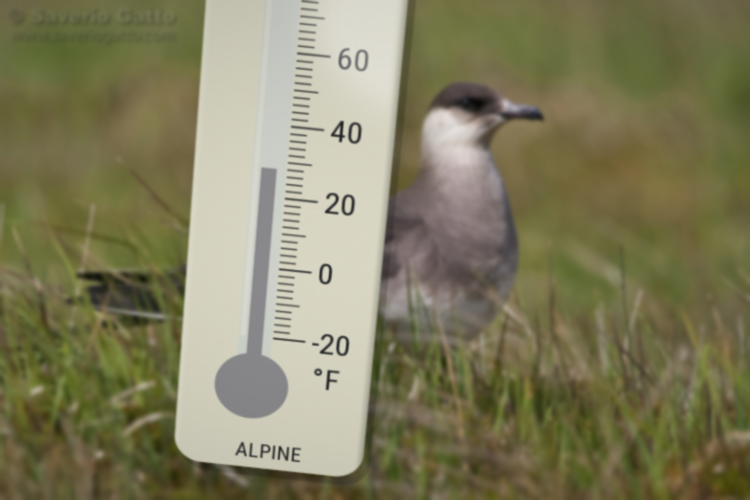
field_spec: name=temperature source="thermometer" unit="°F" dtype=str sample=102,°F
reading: 28,°F
